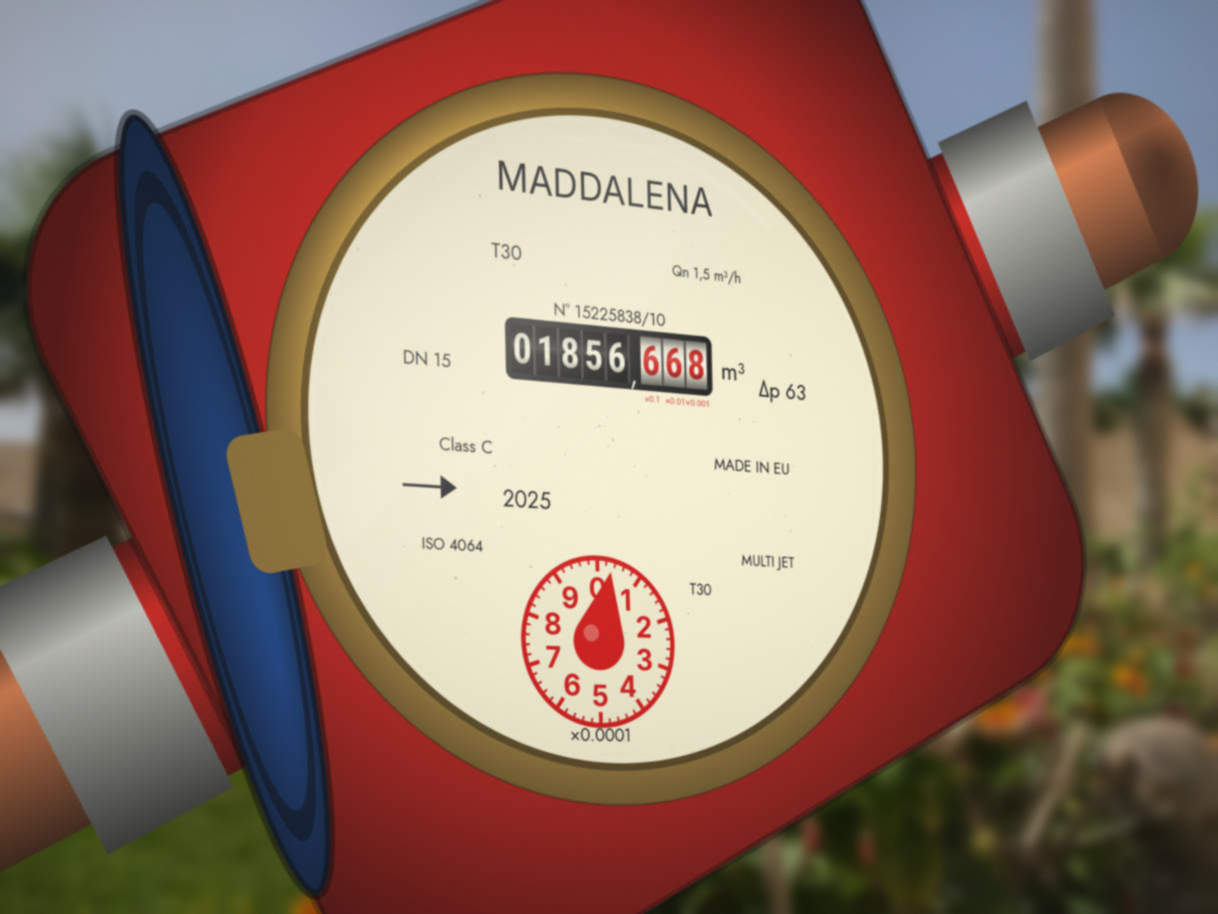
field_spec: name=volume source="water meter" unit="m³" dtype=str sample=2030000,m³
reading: 1856.6680,m³
